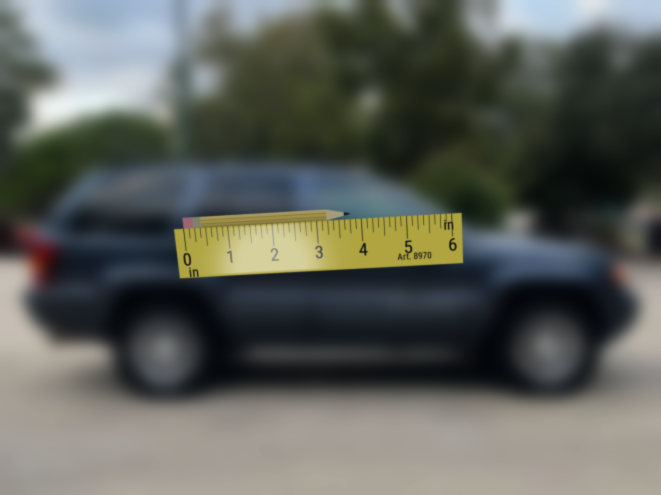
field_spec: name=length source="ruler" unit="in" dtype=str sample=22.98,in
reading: 3.75,in
